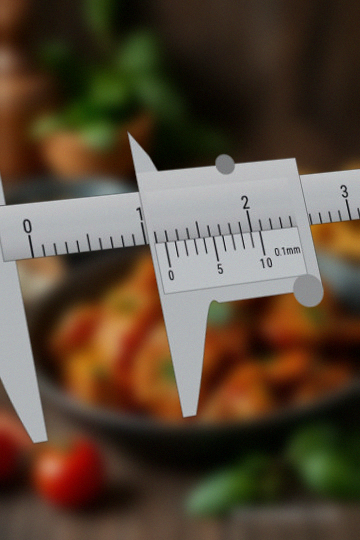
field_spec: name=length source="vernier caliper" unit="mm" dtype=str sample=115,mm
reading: 11.8,mm
